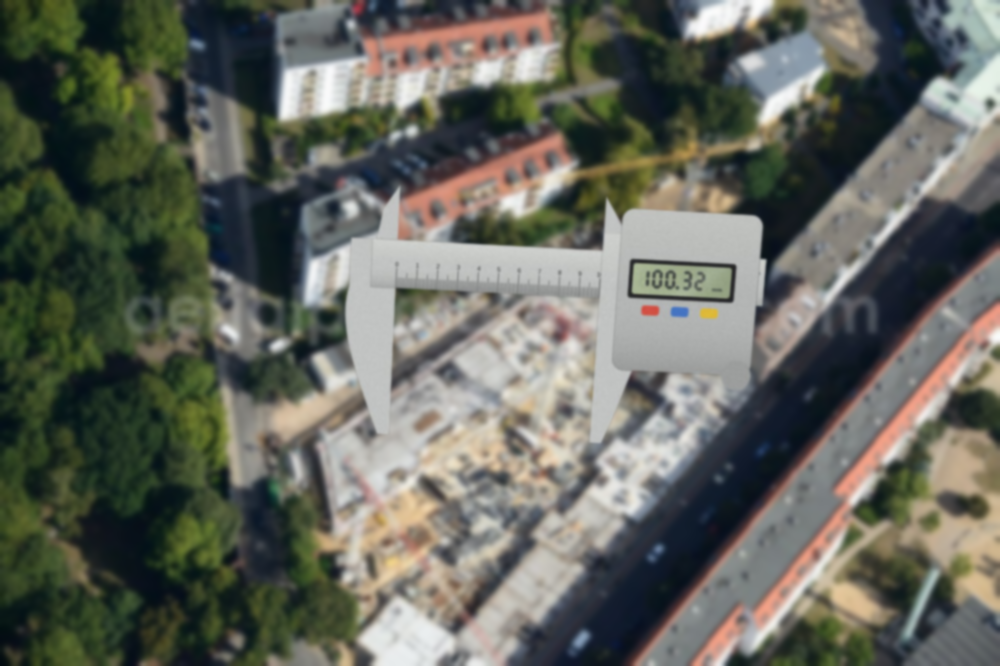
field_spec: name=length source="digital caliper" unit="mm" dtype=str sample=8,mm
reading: 100.32,mm
